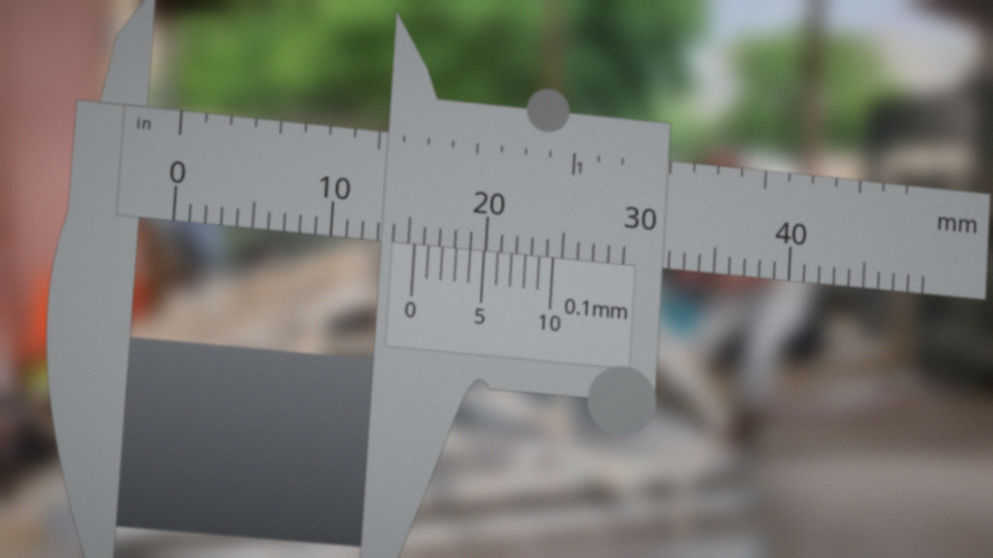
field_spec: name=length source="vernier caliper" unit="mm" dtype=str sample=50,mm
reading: 15.4,mm
